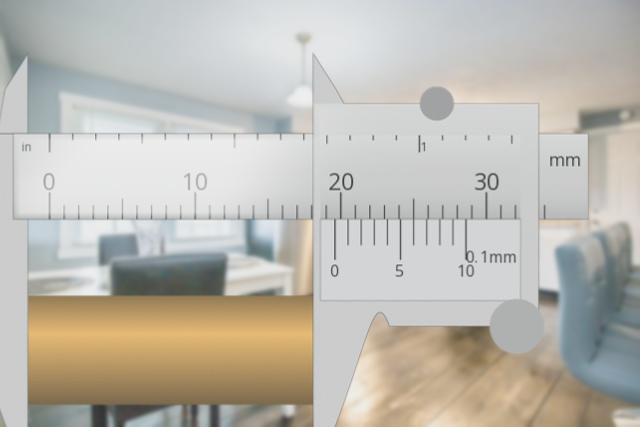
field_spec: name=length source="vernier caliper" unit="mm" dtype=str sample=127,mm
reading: 19.6,mm
